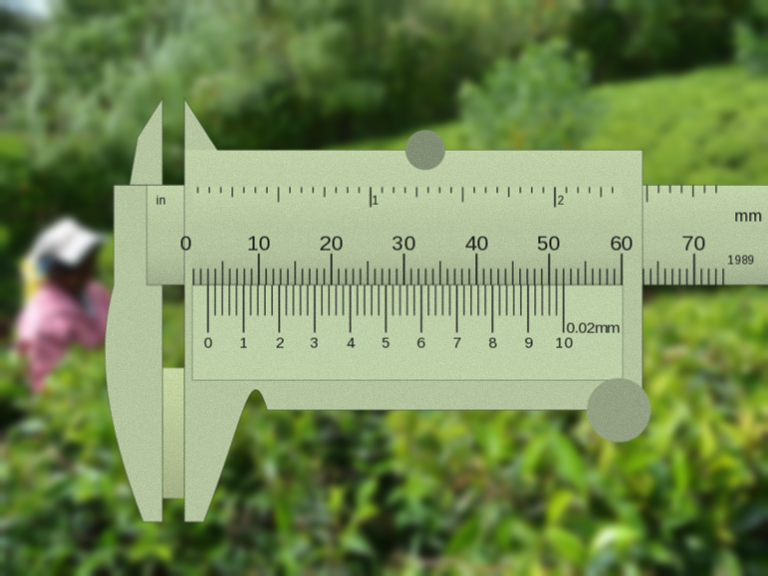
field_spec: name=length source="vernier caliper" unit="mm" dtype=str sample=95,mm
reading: 3.0,mm
